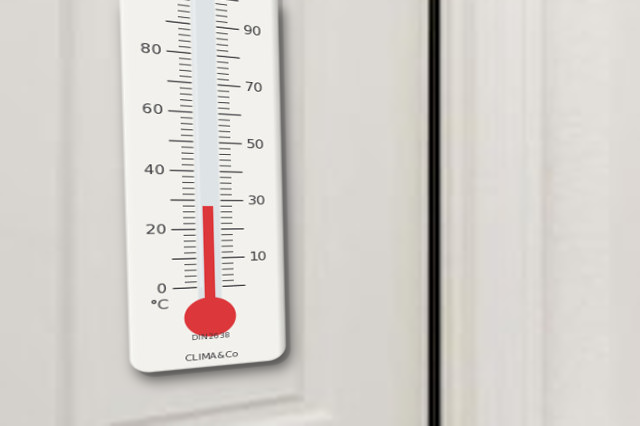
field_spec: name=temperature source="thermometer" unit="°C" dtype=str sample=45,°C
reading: 28,°C
